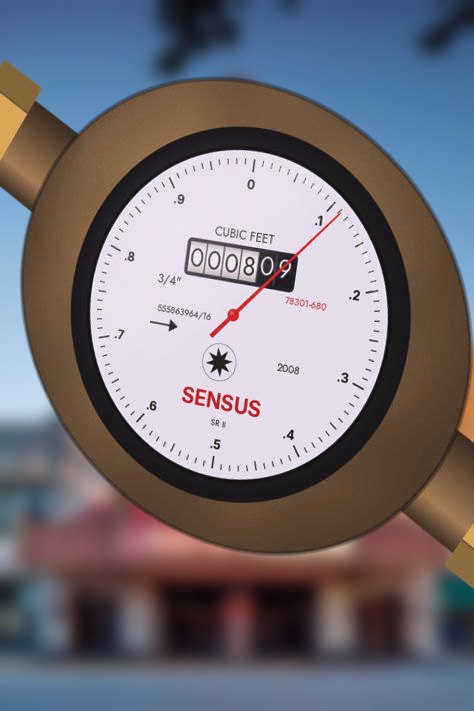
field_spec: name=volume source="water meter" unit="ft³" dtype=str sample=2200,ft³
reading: 809.11,ft³
